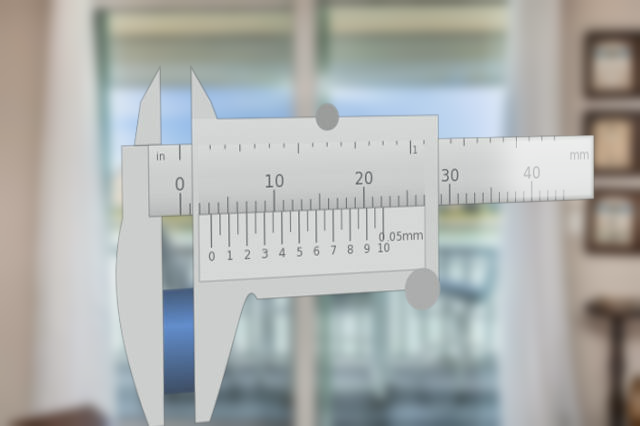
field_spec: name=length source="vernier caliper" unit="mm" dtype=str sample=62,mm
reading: 3.2,mm
